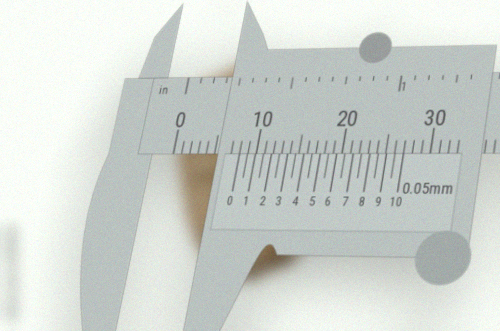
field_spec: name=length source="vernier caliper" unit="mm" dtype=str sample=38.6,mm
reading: 8.0,mm
